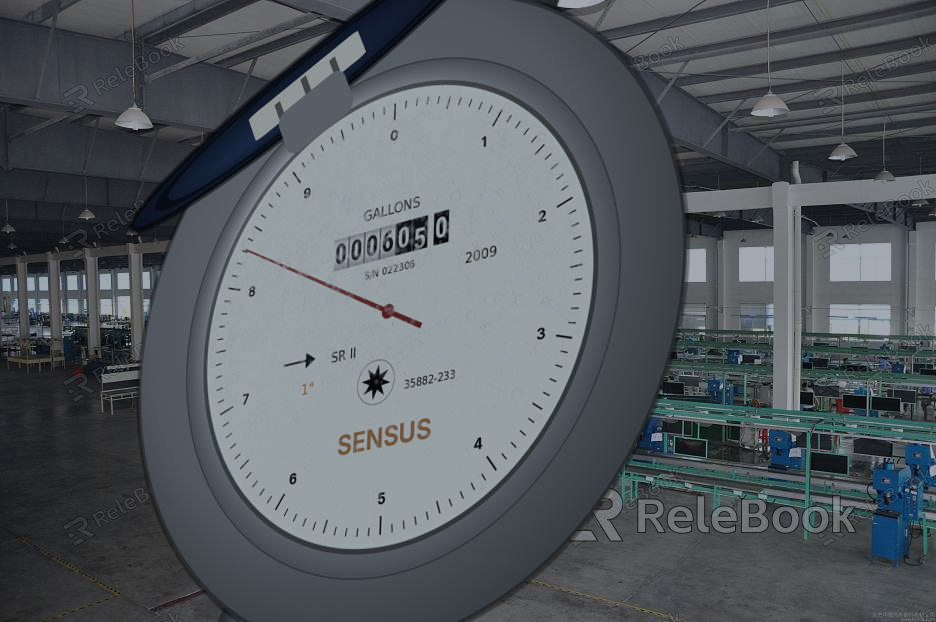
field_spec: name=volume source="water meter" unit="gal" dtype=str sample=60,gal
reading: 6048.3,gal
